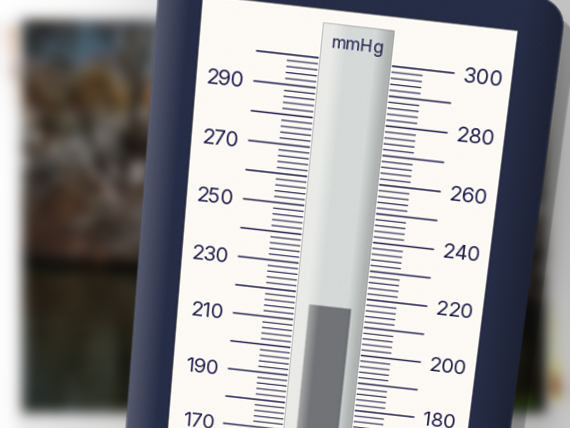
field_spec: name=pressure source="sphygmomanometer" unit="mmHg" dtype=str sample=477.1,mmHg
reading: 216,mmHg
